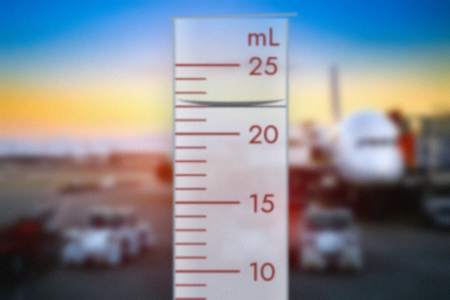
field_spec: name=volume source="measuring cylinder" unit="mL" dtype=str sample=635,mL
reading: 22,mL
